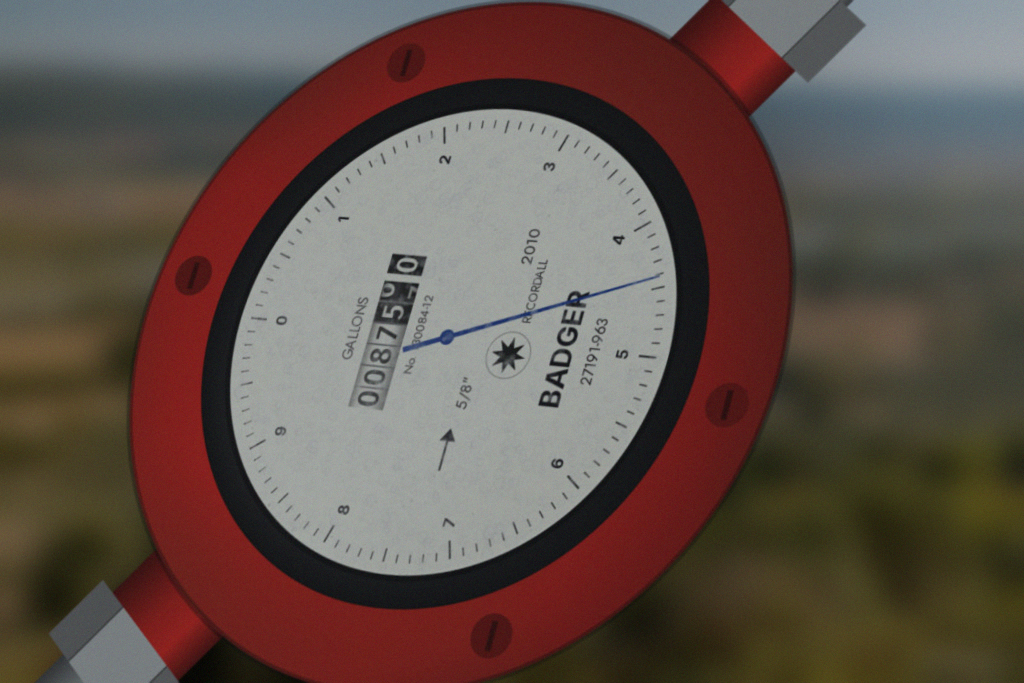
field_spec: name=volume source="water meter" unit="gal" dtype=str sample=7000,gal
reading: 87564.4,gal
